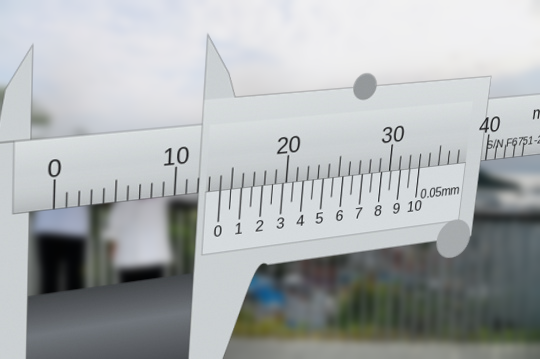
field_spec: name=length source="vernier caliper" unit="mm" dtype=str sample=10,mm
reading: 14.0,mm
